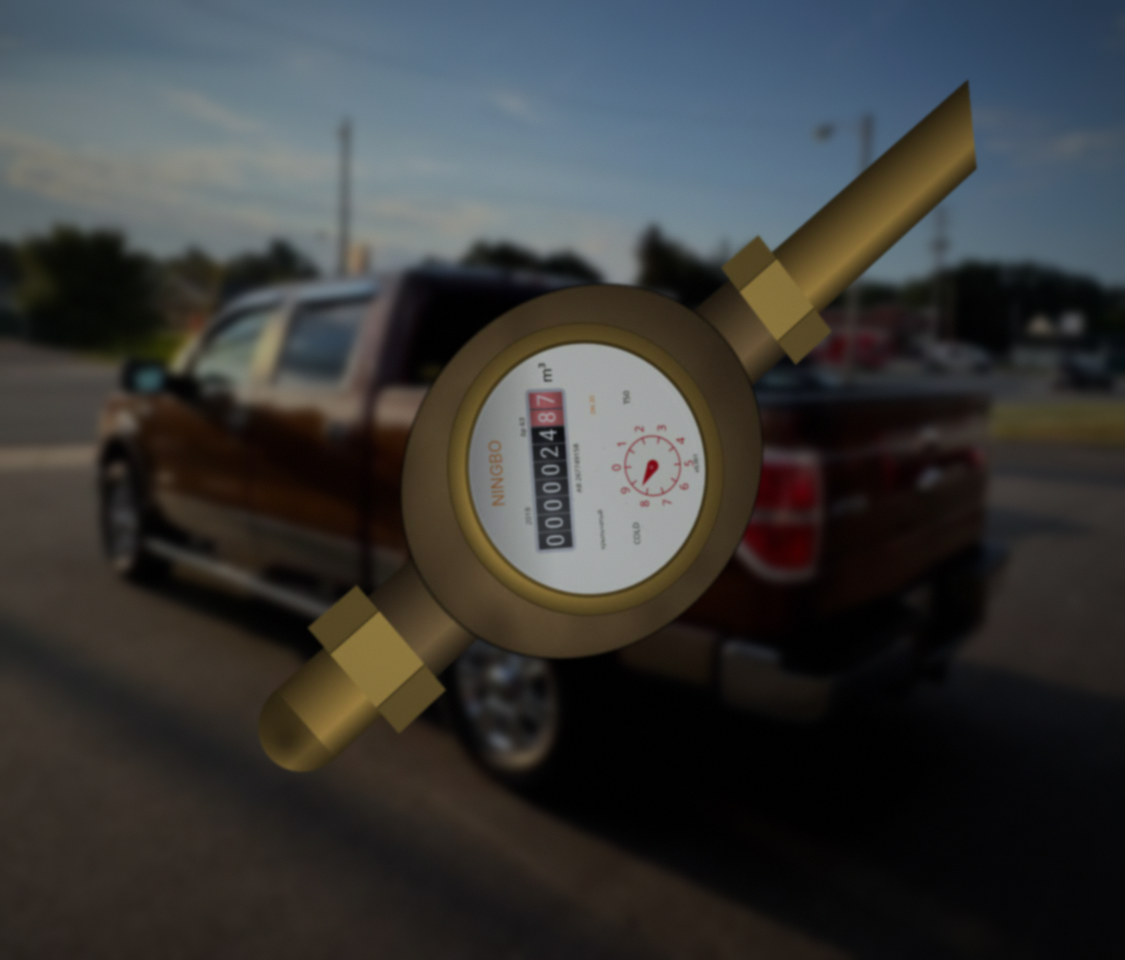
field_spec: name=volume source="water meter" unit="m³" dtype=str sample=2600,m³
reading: 24.878,m³
